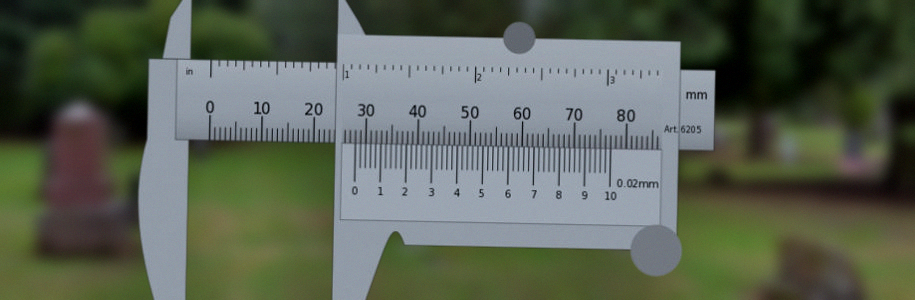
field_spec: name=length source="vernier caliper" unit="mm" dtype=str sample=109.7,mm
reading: 28.0,mm
